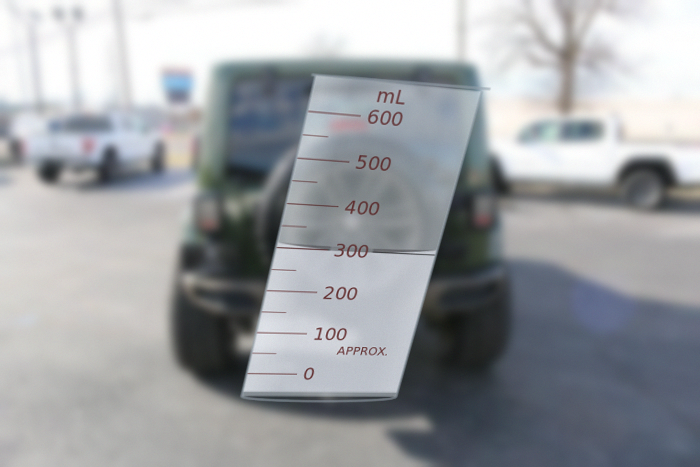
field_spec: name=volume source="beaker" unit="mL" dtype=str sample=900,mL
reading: 300,mL
